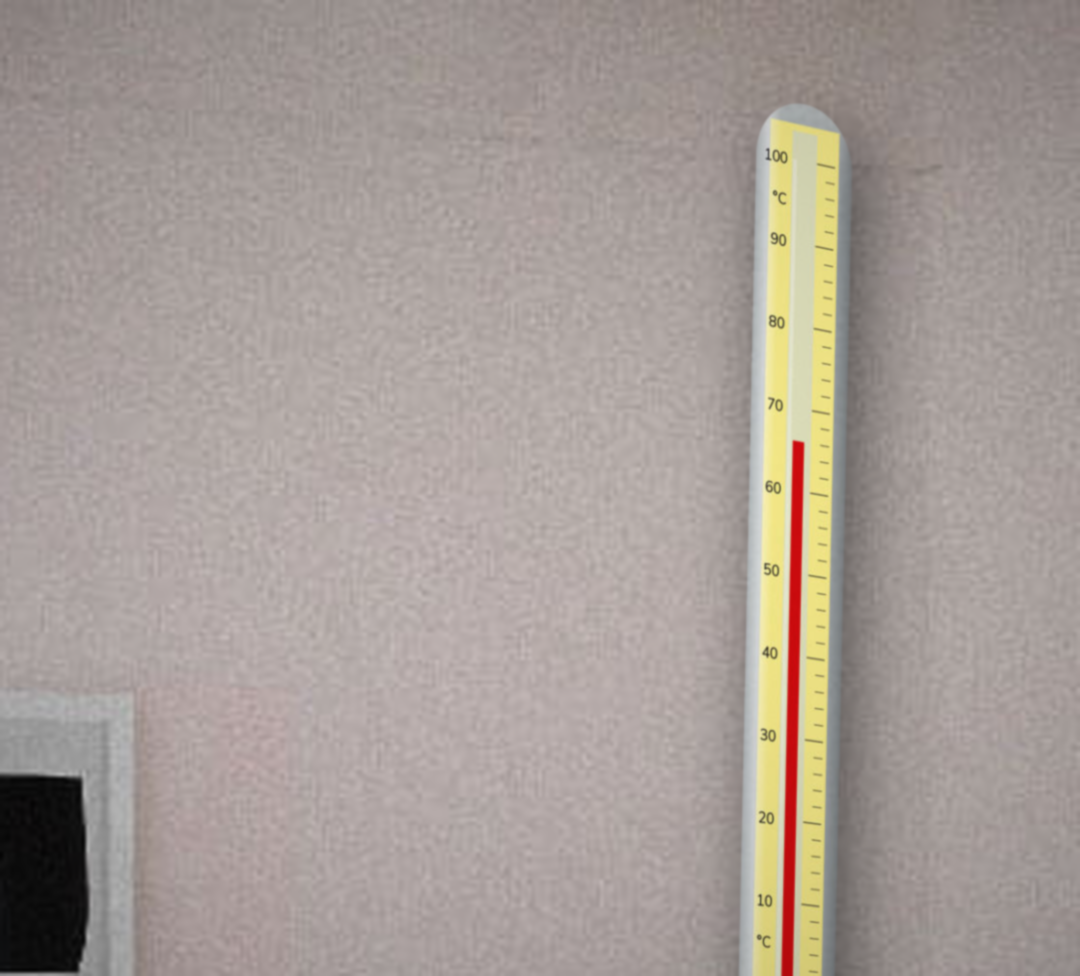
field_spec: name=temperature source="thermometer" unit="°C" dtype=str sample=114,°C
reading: 66,°C
